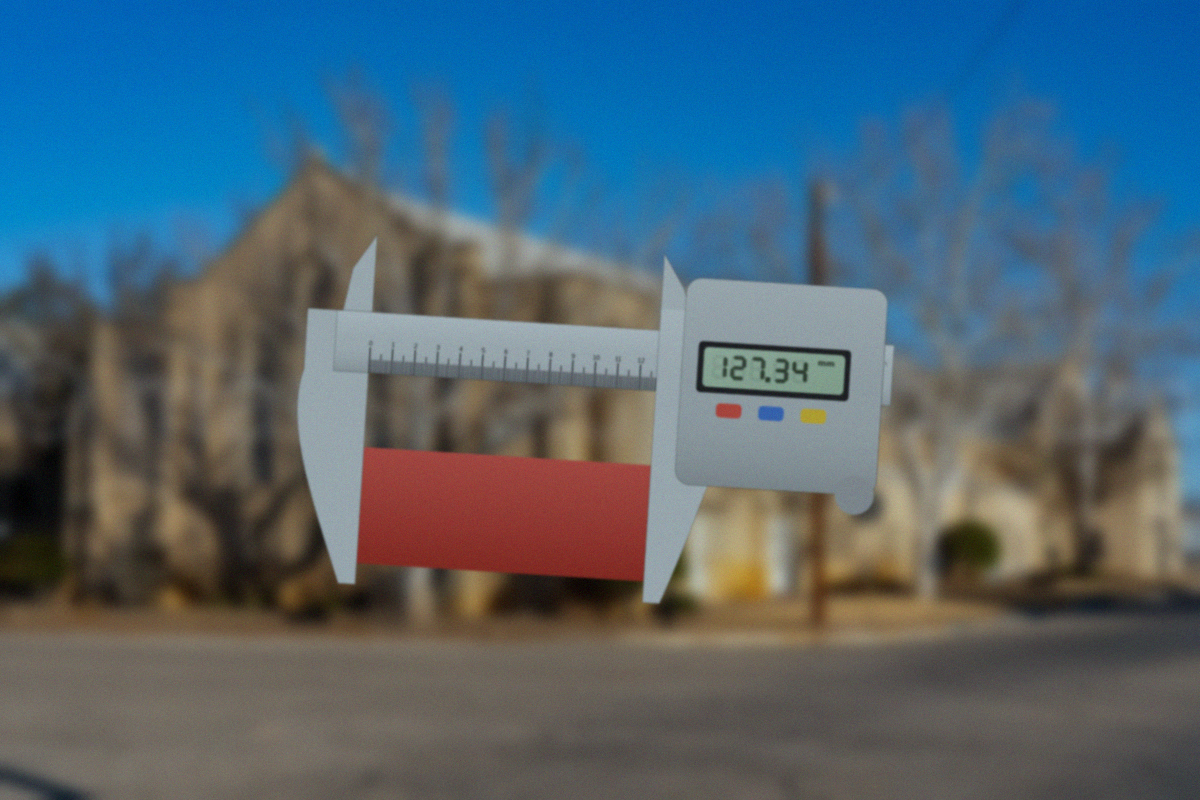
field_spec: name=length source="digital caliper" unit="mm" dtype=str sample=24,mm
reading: 127.34,mm
